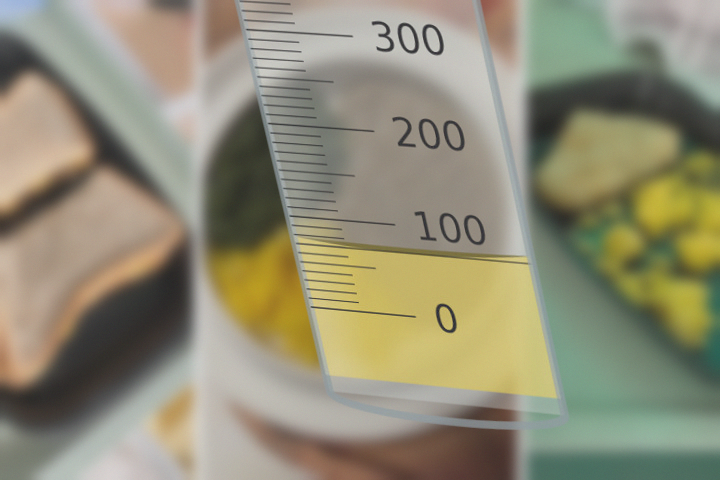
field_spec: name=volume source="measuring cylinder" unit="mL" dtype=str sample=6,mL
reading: 70,mL
